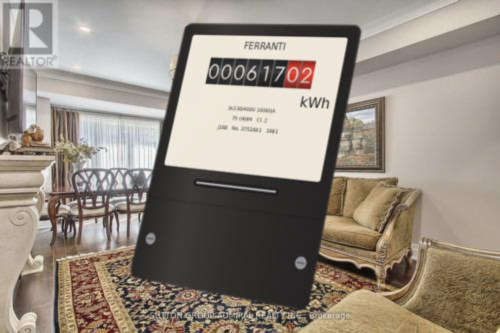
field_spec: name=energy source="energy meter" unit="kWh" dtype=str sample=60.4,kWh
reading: 617.02,kWh
